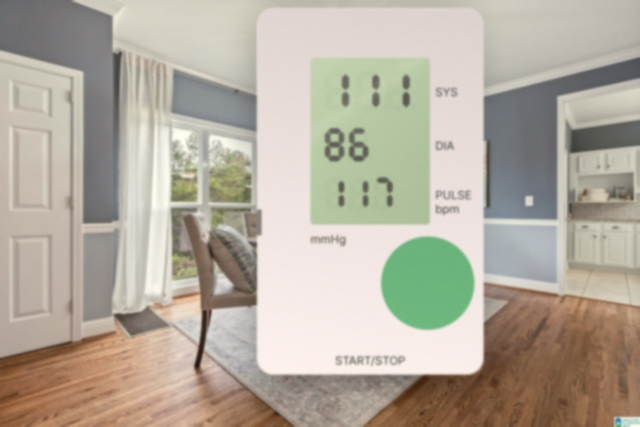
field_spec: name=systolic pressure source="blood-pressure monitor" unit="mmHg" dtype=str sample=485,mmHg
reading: 111,mmHg
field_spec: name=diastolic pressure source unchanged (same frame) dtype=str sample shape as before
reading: 86,mmHg
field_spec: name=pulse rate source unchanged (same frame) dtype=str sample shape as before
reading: 117,bpm
